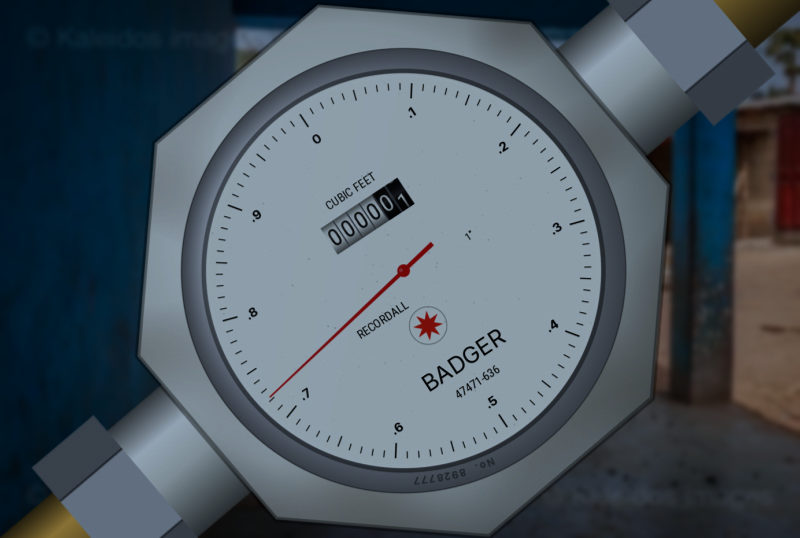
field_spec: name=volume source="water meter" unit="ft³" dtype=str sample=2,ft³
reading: 0.72,ft³
